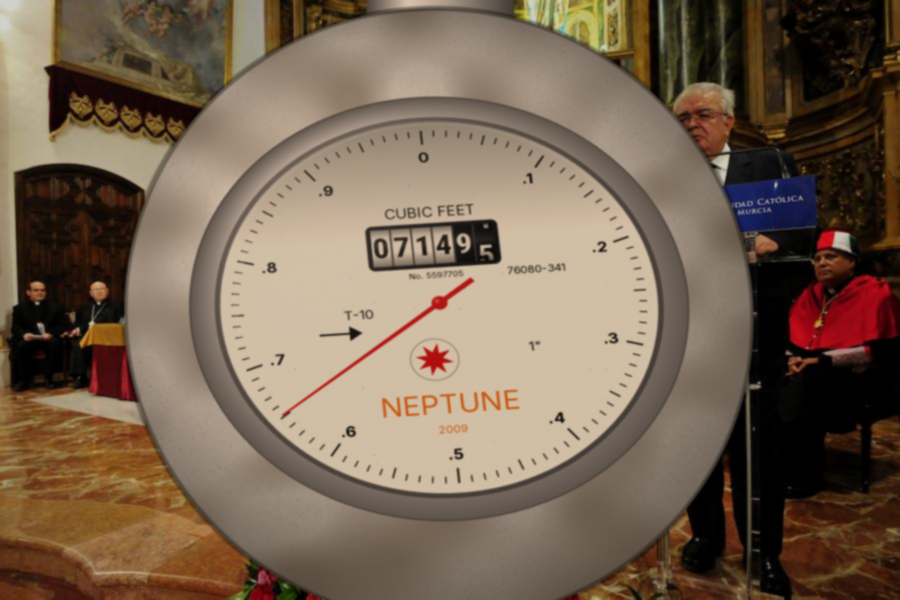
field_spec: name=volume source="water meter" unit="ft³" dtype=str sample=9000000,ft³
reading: 71494.65,ft³
